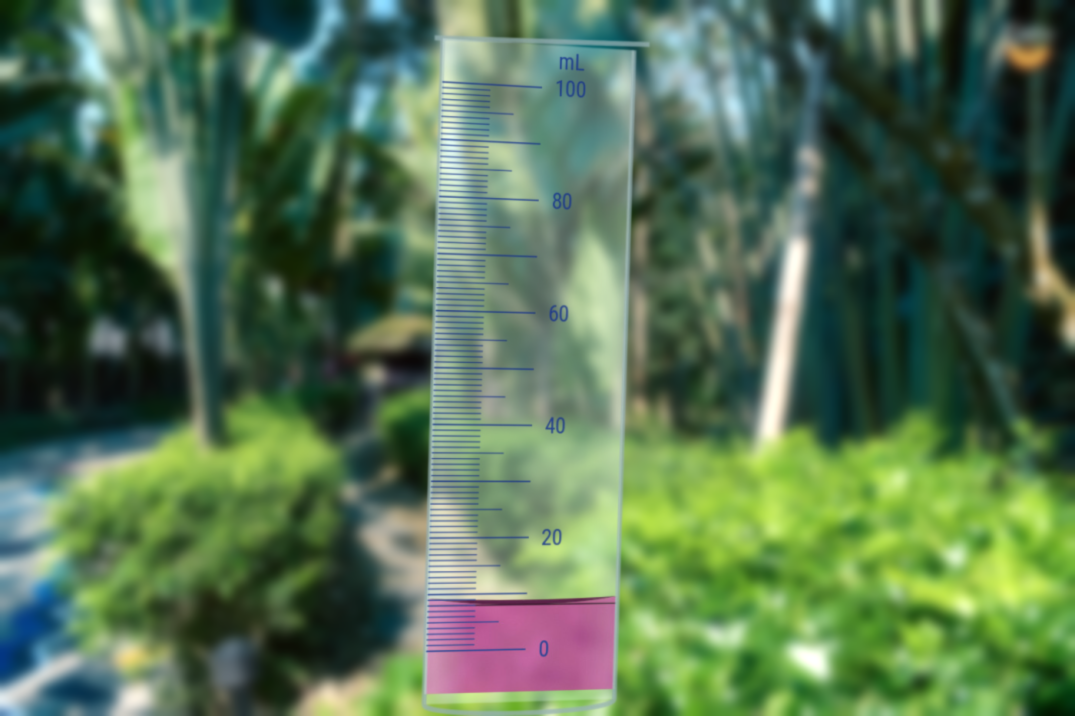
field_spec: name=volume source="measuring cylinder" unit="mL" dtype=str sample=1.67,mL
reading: 8,mL
